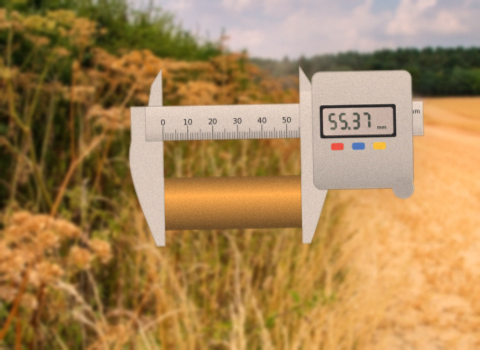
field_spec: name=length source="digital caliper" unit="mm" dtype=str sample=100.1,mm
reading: 55.37,mm
